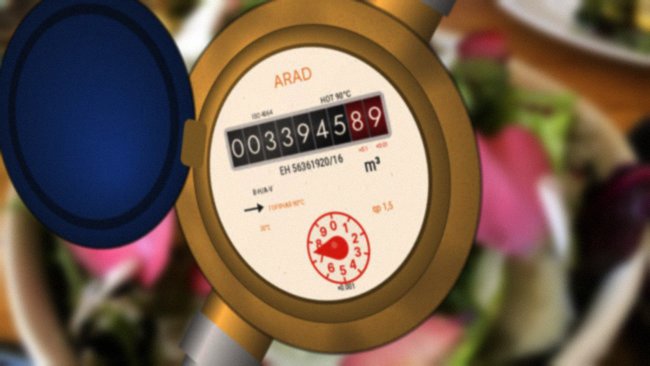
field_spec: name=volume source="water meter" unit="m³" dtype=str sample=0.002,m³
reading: 33945.897,m³
